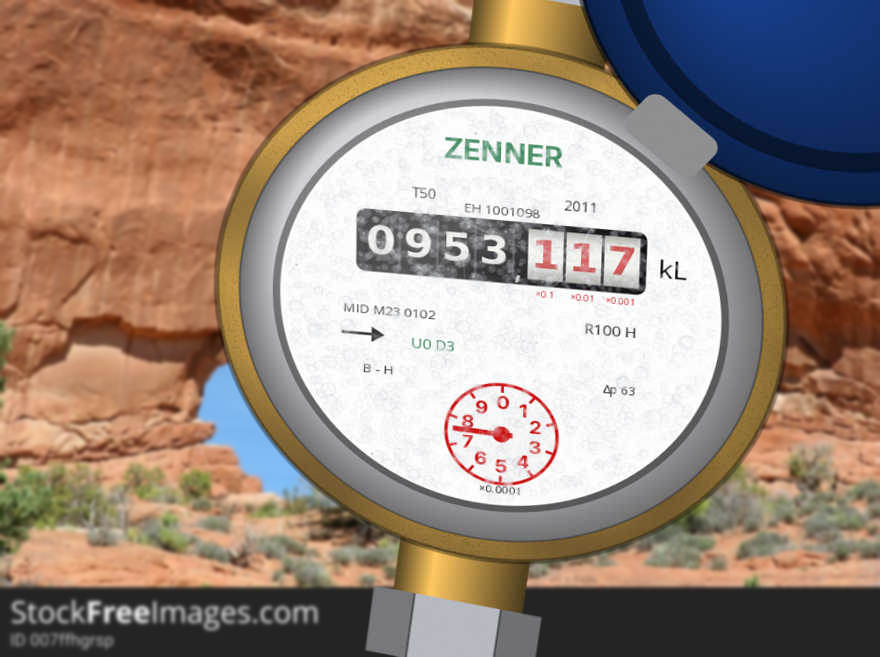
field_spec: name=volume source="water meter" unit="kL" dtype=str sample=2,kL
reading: 953.1177,kL
